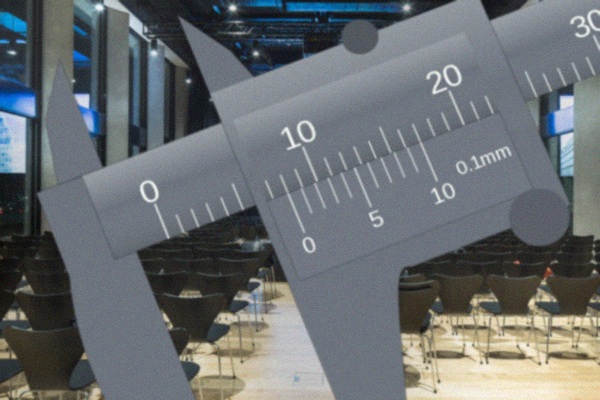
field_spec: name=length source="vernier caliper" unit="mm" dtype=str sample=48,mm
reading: 8.0,mm
